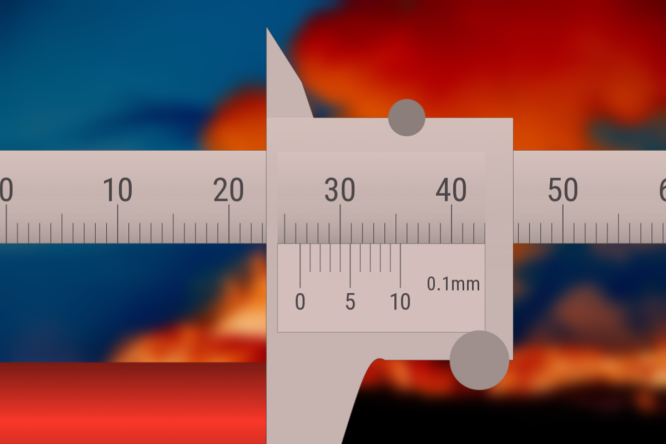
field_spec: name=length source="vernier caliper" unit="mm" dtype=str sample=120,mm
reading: 26.4,mm
